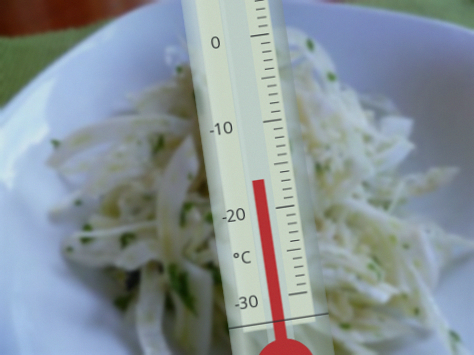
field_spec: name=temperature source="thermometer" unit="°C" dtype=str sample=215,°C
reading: -16.5,°C
